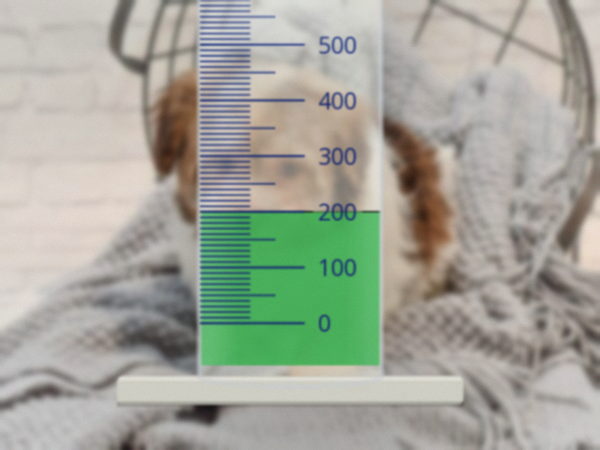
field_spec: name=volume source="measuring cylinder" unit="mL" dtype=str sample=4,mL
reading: 200,mL
